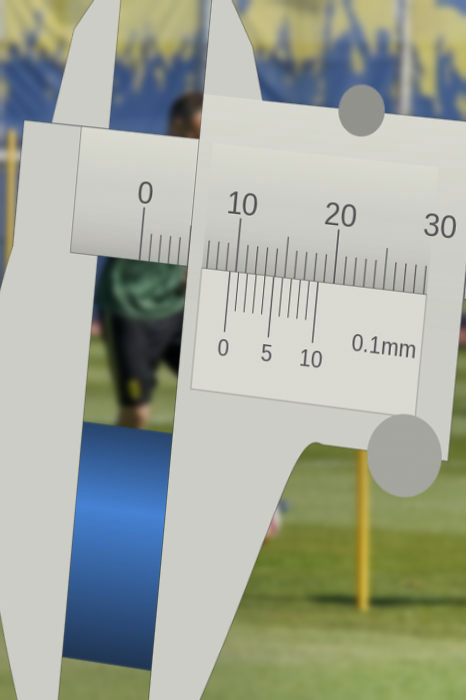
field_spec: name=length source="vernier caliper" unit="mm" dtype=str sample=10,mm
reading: 9.4,mm
